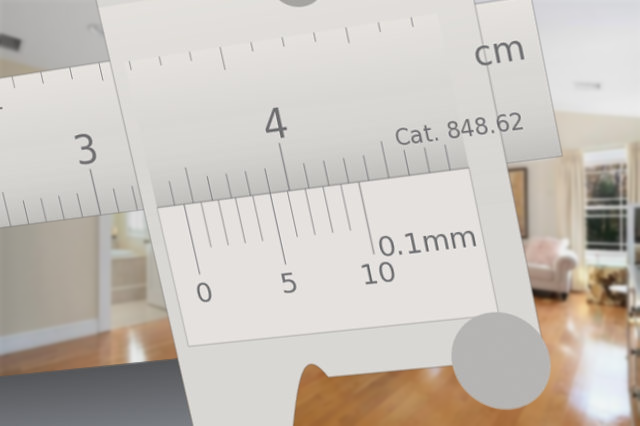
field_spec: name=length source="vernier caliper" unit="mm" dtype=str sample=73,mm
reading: 34.5,mm
